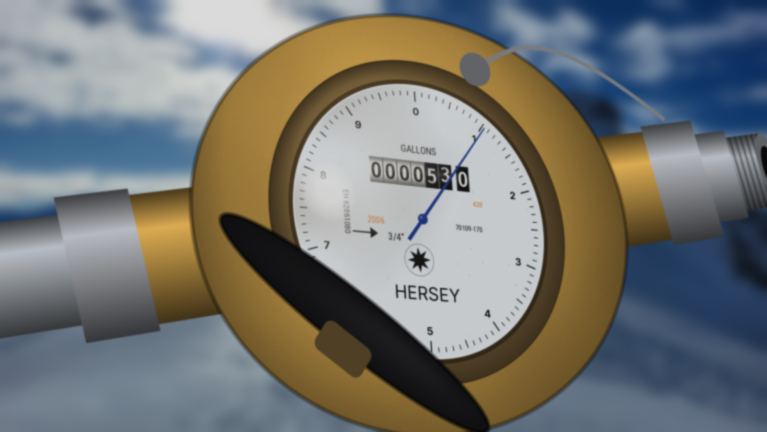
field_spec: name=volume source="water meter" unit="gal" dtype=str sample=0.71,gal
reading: 531.0,gal
